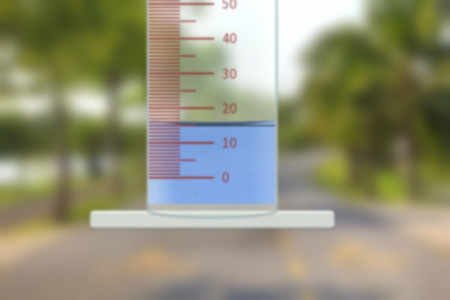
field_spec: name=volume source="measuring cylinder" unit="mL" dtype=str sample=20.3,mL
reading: 15,mL
